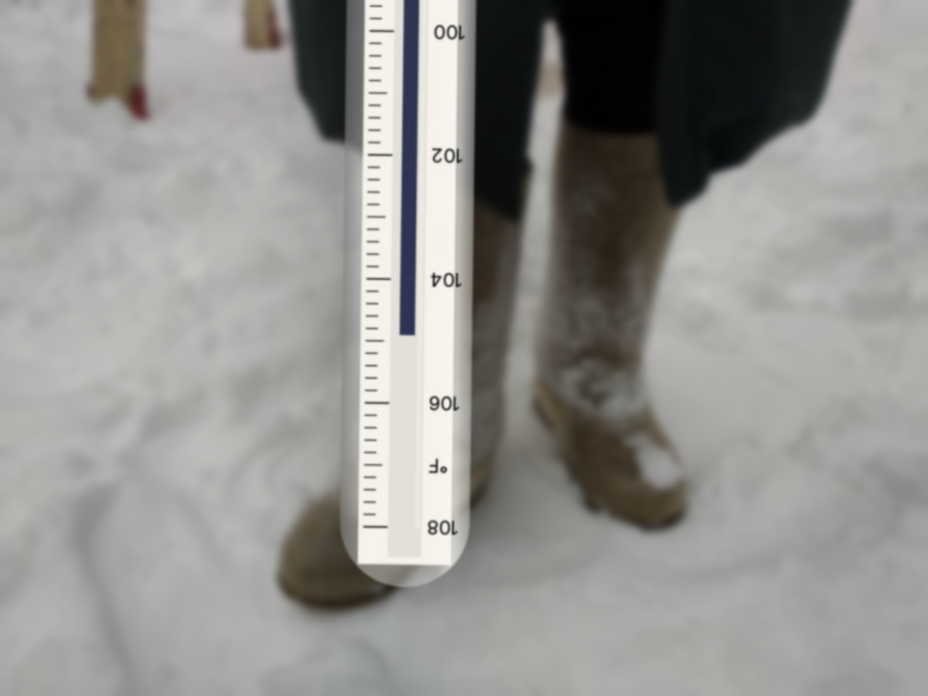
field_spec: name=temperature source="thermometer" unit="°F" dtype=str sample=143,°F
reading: 104.9,°F
